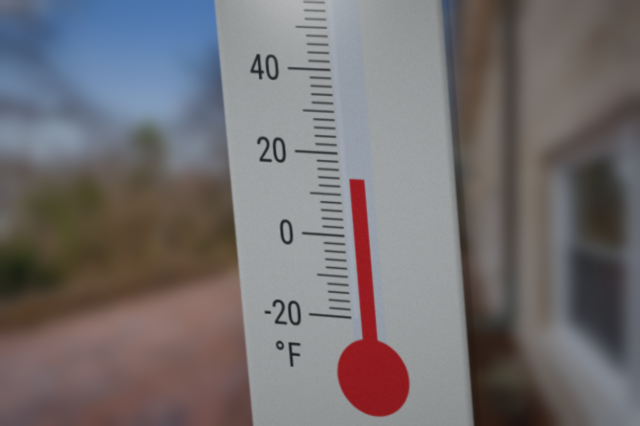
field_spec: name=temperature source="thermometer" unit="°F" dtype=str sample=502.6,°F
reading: 14,°F
